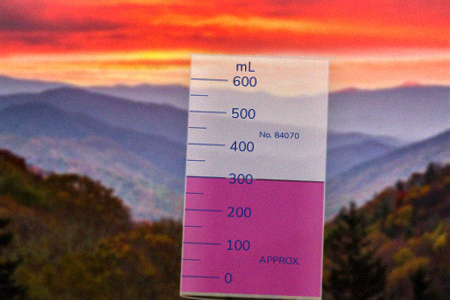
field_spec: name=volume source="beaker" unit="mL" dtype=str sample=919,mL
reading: 300,mL
